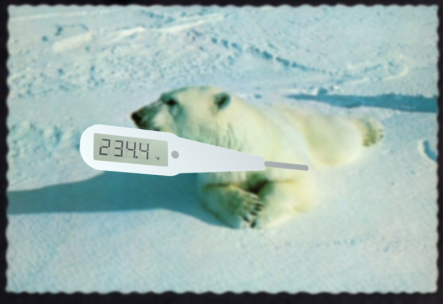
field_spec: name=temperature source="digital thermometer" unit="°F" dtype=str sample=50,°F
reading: 234.4,°F
